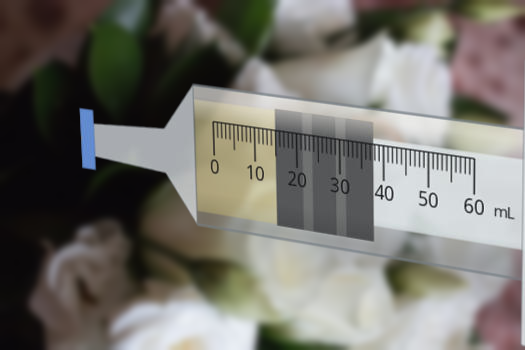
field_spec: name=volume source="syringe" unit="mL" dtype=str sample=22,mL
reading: 15,mL
